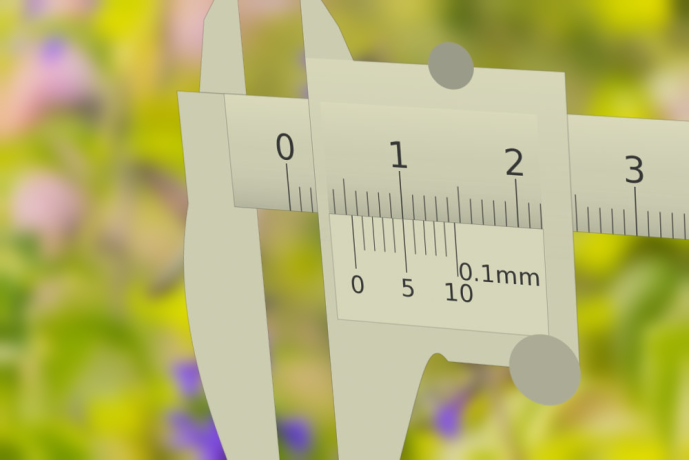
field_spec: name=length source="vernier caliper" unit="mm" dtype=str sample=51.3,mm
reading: 5.5,mm
